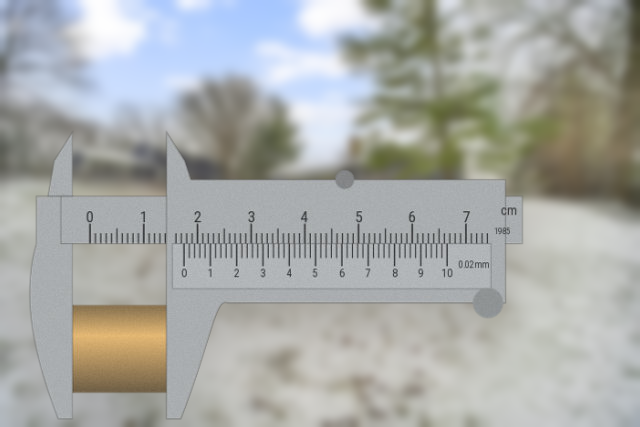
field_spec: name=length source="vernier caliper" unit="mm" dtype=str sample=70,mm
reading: 17.5,mm
